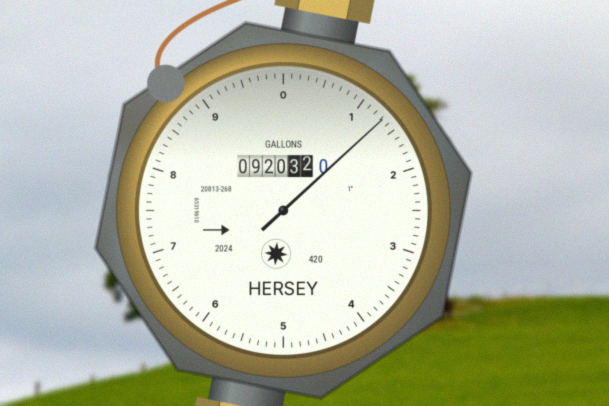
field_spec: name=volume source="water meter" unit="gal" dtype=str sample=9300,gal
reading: 920321.3,gal
